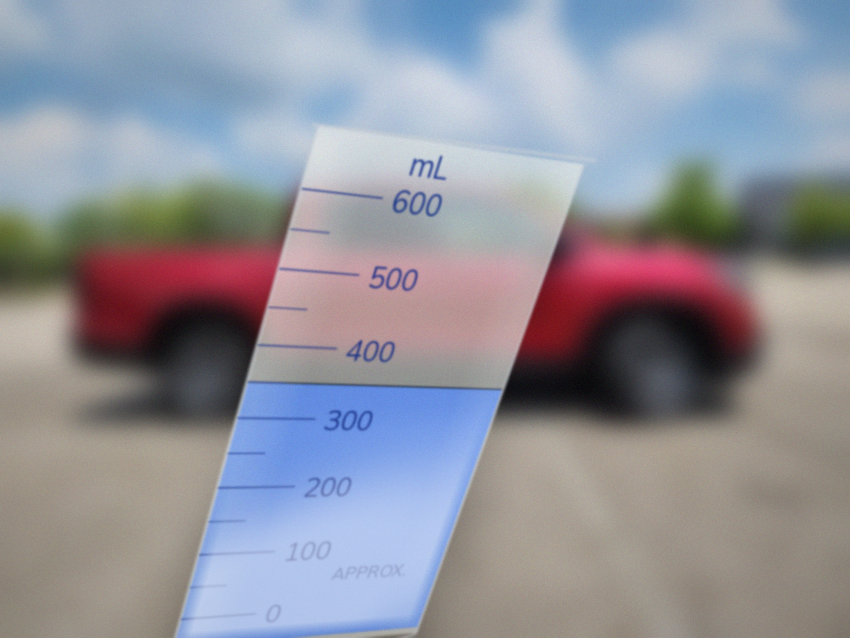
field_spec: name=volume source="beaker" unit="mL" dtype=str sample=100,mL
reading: 350,mL
